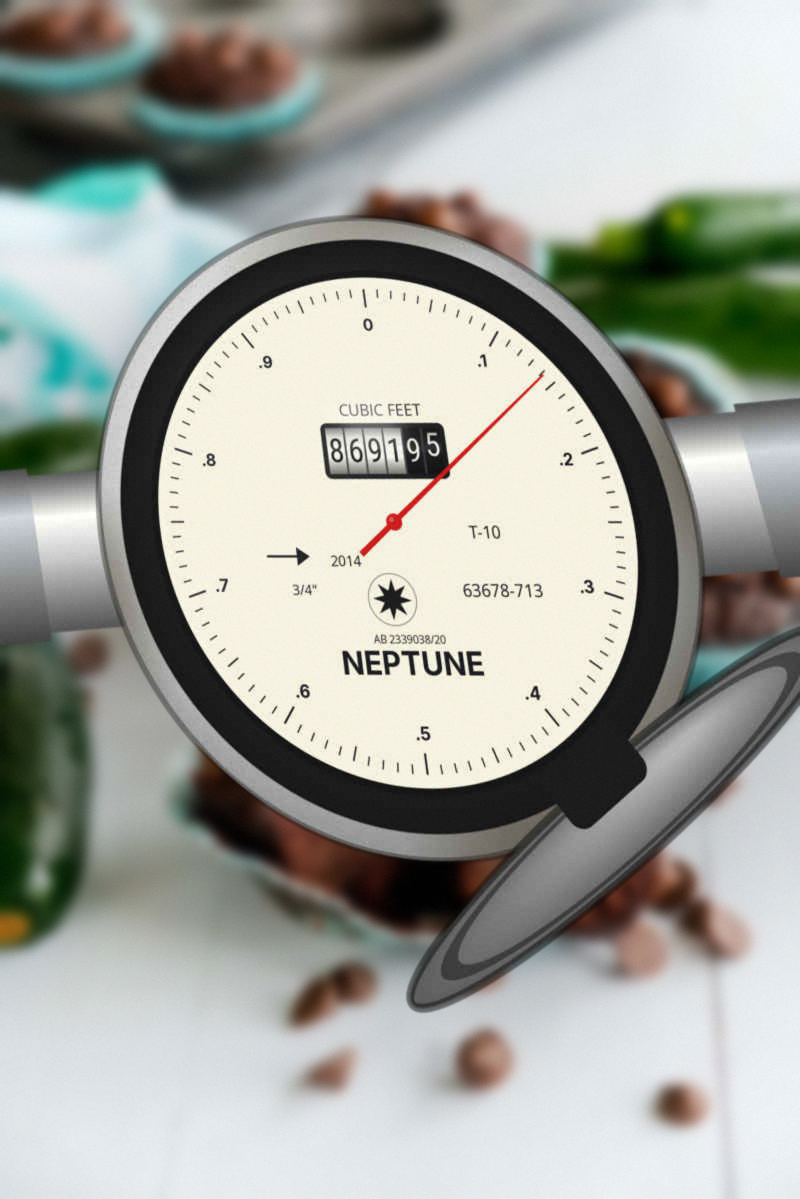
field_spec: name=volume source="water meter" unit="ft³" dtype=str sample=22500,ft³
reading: 869195.14,ft³
